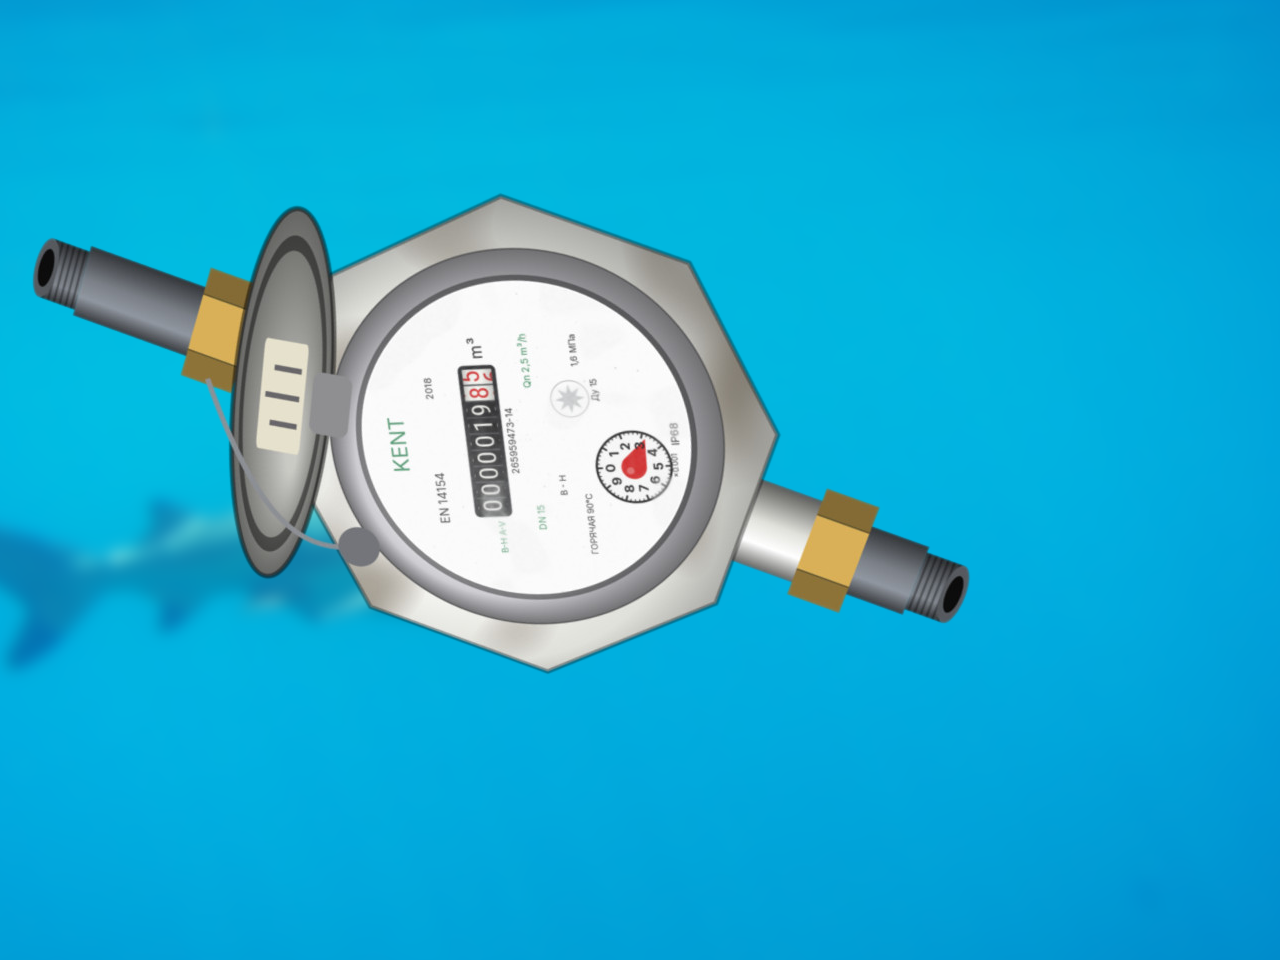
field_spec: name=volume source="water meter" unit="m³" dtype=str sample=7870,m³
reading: 19.853,m³
